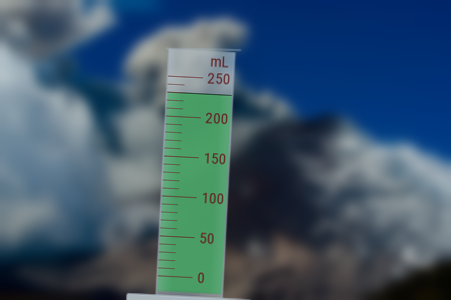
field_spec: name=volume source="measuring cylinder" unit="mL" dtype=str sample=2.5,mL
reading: 230,mL
